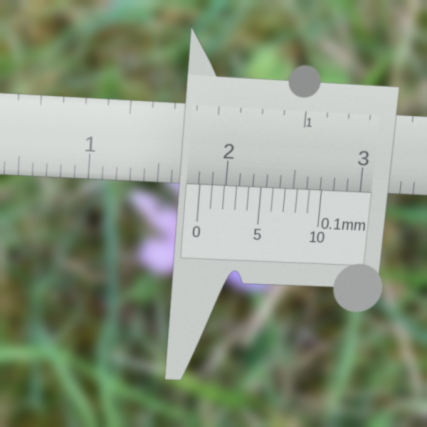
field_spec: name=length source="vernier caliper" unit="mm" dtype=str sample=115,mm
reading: 18.1,mm
